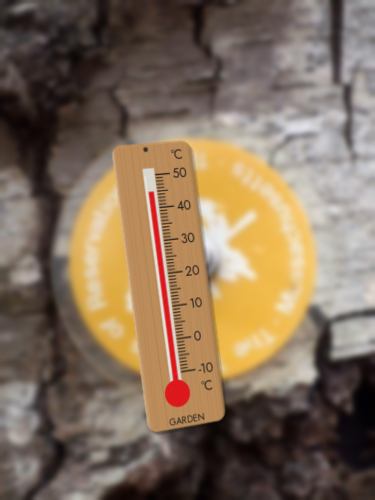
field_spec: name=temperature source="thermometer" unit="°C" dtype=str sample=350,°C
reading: 45,°C
